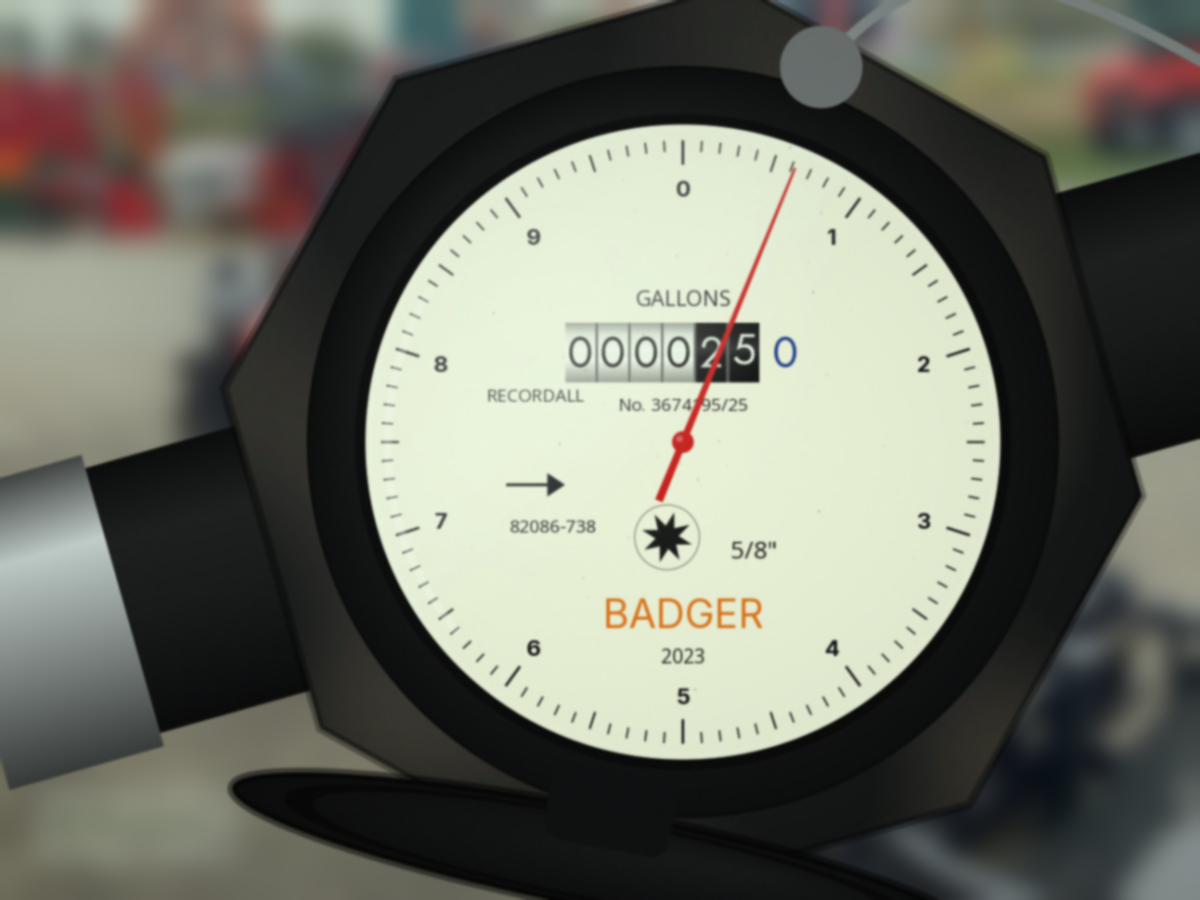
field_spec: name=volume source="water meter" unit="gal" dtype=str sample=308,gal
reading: 250.6,gal
